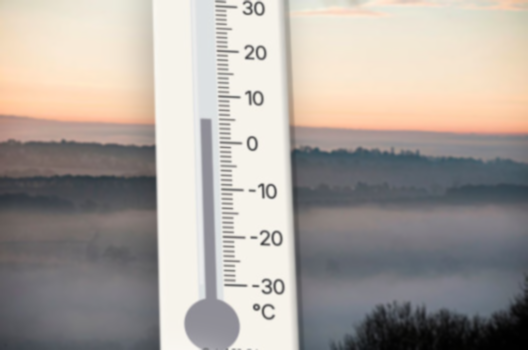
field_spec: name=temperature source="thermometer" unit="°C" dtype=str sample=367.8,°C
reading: 5,°C
